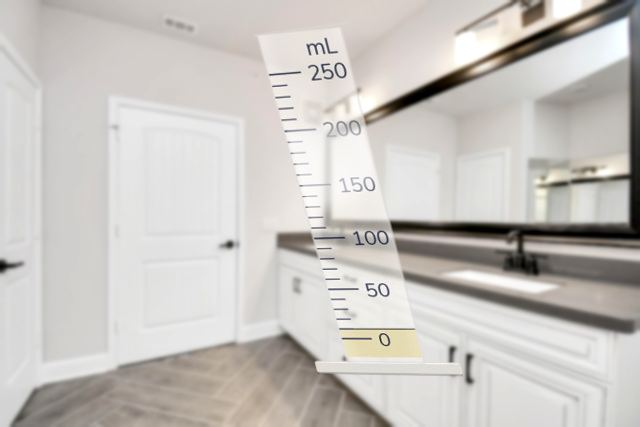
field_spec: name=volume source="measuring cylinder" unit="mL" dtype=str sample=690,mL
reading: 10,mL
